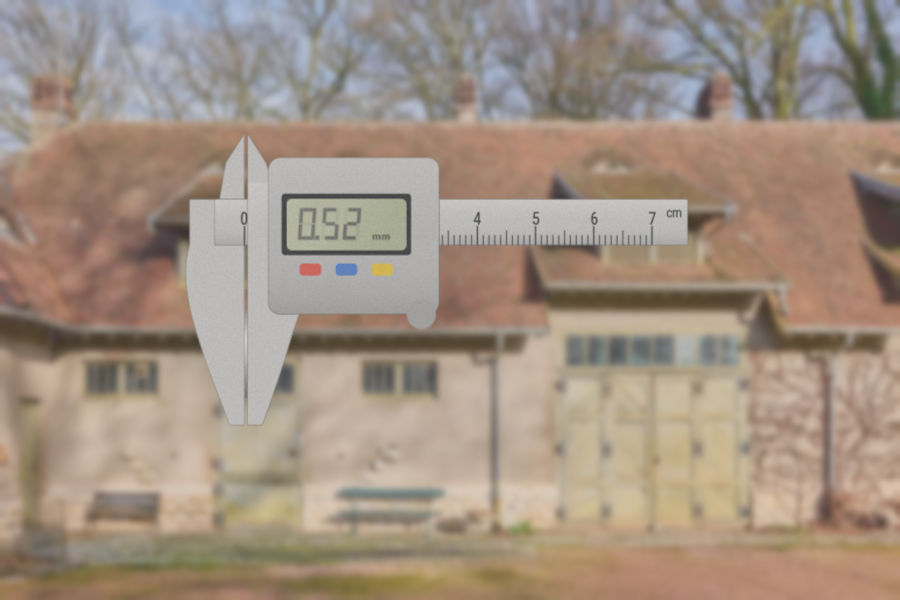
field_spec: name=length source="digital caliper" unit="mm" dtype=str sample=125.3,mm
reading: 0.52,mm
